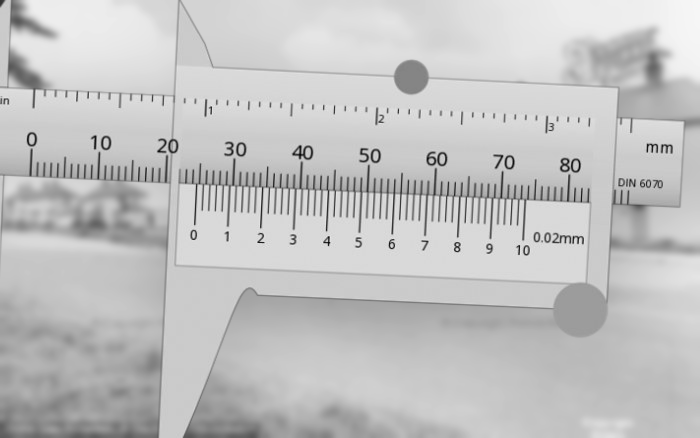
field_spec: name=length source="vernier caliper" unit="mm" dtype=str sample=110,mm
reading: 24.6,mm
